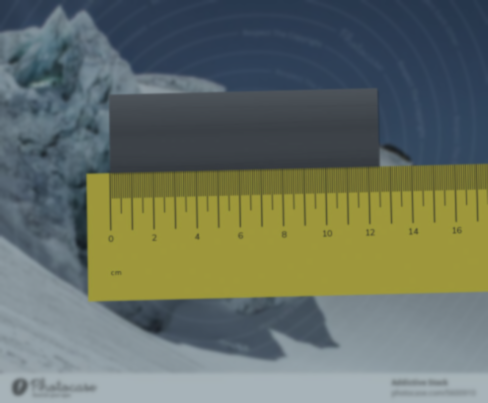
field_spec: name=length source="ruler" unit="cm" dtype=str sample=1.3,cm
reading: 12.5,cm
